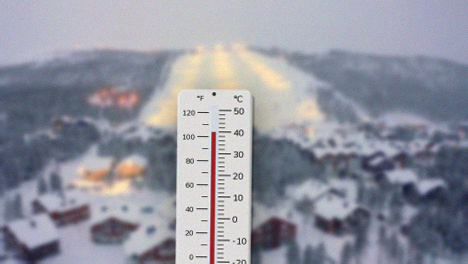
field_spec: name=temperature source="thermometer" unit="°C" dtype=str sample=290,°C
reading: 40,°C
